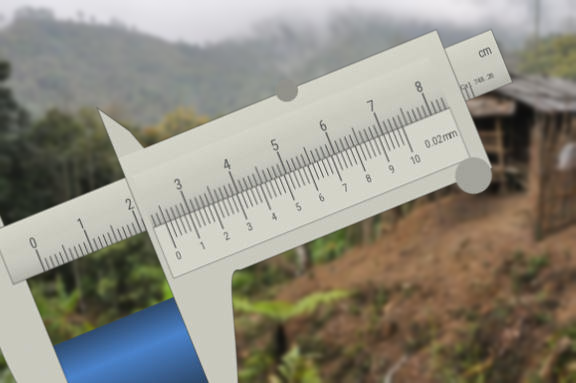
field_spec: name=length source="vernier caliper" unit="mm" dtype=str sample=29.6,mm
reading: 25.0,mm
